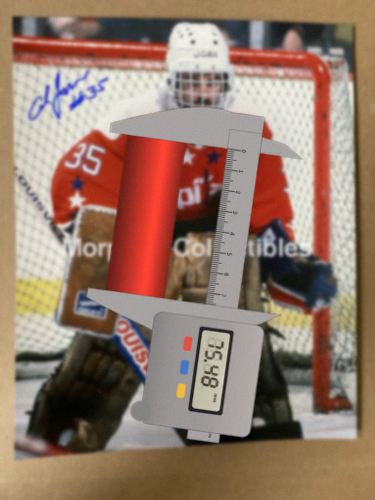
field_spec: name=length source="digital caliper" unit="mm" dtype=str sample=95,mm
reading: 75.48,mm
